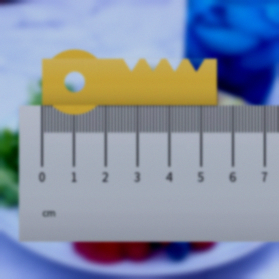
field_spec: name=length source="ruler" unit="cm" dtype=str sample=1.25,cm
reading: 5.5,cm
